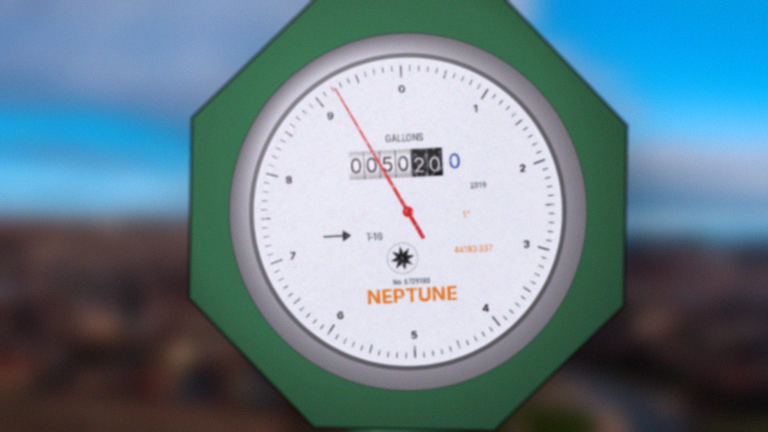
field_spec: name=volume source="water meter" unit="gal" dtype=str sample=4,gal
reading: 50199.2,gal
